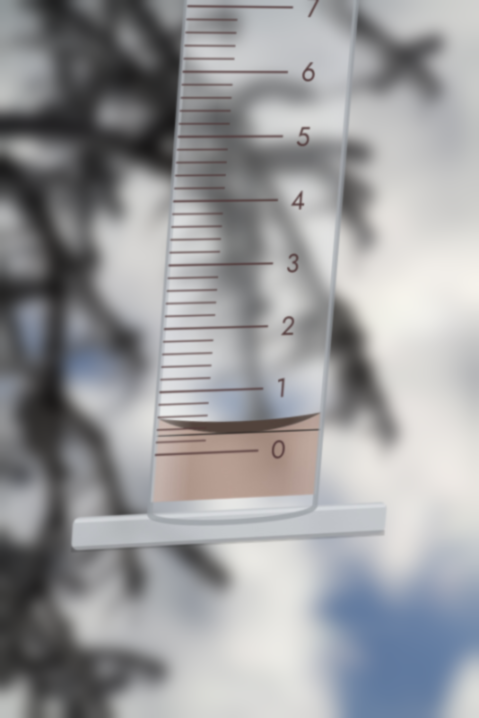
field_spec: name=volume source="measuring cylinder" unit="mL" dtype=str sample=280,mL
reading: 0.3,mL
